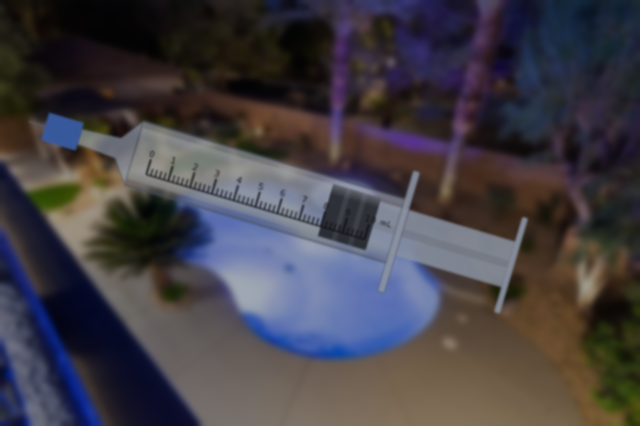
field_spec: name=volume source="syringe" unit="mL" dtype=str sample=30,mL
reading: 8,mL
